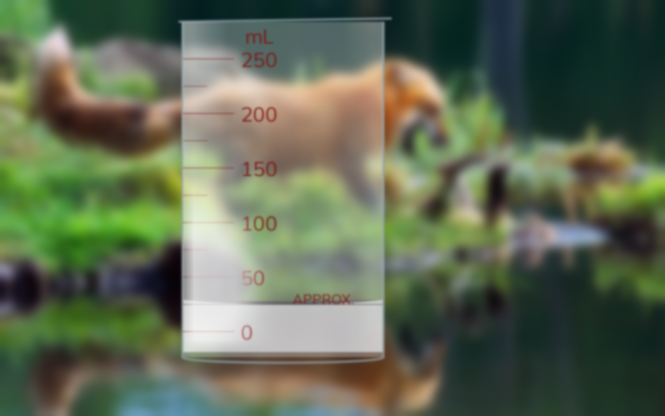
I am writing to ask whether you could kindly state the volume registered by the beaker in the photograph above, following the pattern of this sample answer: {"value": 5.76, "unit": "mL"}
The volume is {"value": 25, "unit": "mL"}
